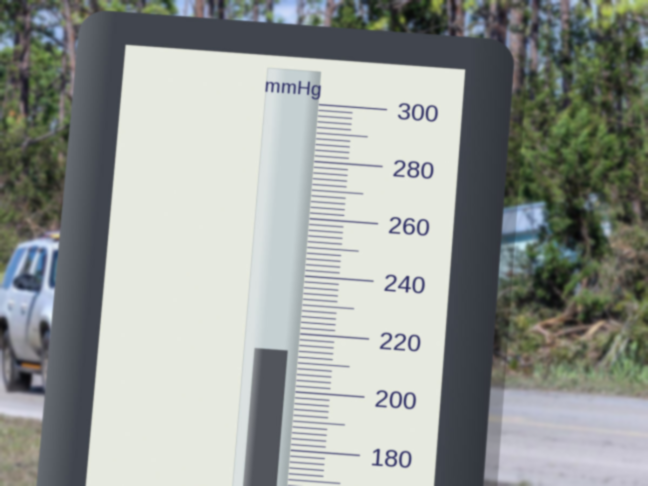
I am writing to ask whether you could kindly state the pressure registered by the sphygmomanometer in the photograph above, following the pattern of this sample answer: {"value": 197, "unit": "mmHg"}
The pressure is {"value": 214, "unit": "mmHg"}
